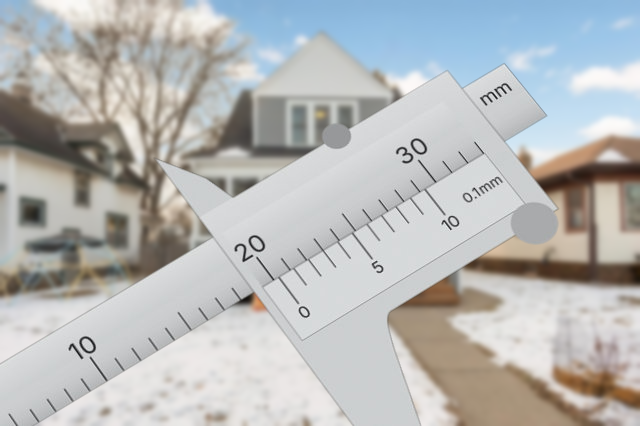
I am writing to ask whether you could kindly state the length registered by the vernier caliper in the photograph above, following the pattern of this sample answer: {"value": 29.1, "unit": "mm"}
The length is {"value": 20.3, "unit": "mm"}
